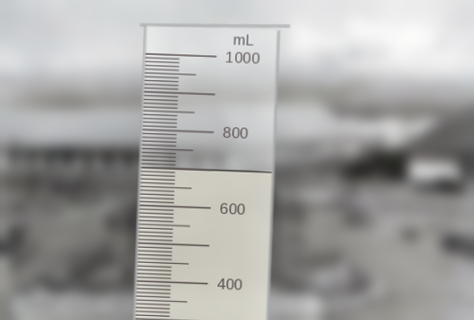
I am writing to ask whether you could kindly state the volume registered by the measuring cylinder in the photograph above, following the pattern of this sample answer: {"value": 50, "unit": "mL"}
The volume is {"value": 700, "unit": "mL"}
